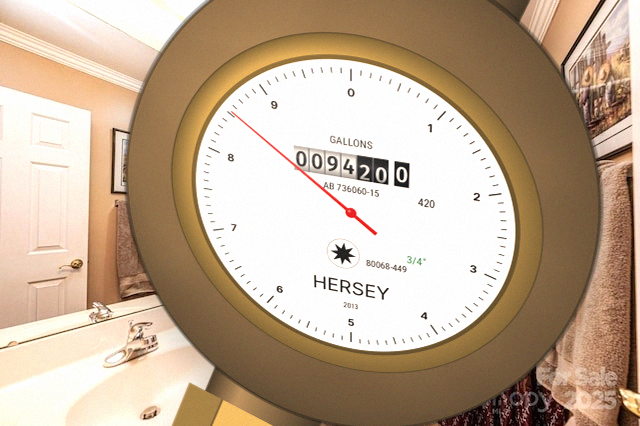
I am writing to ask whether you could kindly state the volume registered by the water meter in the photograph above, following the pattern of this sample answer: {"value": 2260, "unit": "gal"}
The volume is {"value": 94198.5, "unit": "gal"}
